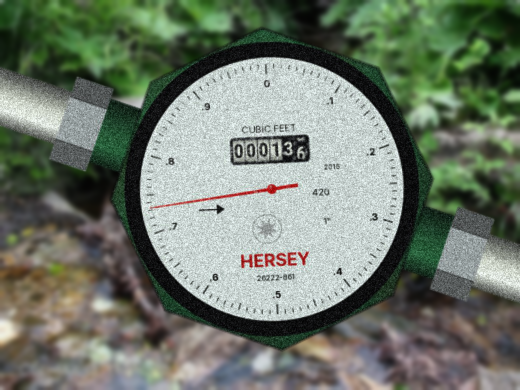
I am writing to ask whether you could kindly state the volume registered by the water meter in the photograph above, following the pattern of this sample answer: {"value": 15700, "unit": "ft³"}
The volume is {"value": 135.73, "unit": "ft³"}
